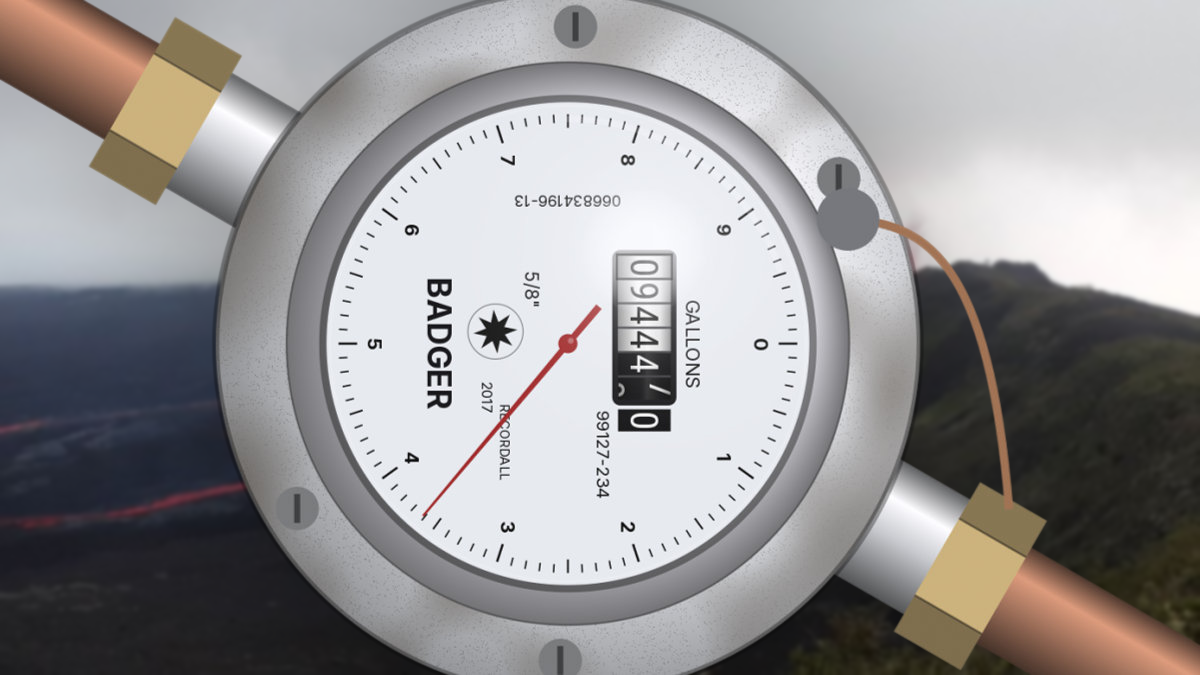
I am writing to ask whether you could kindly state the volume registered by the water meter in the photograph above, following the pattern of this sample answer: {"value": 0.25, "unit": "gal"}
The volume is {"value": 944473.6, "unit": "gal"}
